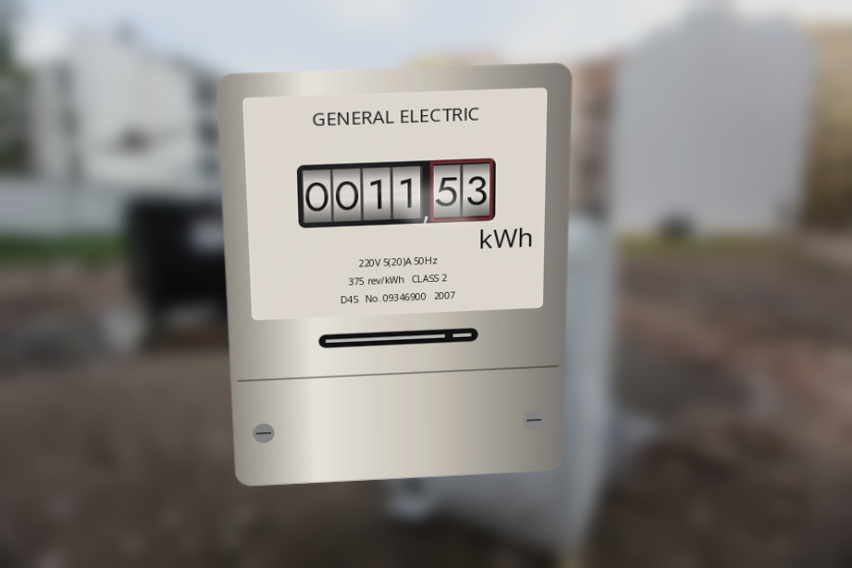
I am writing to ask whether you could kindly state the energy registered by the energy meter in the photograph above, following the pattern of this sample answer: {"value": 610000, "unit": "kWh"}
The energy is {"value": 11.53, "unit": "kWh"}
